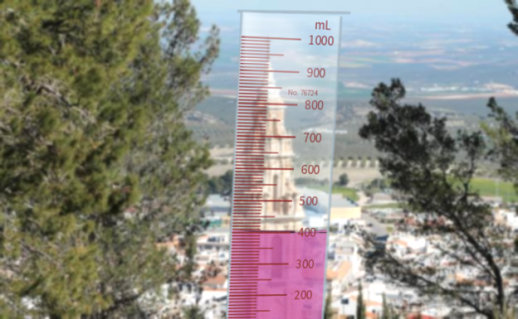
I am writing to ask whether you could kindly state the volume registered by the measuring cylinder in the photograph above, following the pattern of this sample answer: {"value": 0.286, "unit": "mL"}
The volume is {"value": 400, "unit": "mL"}
